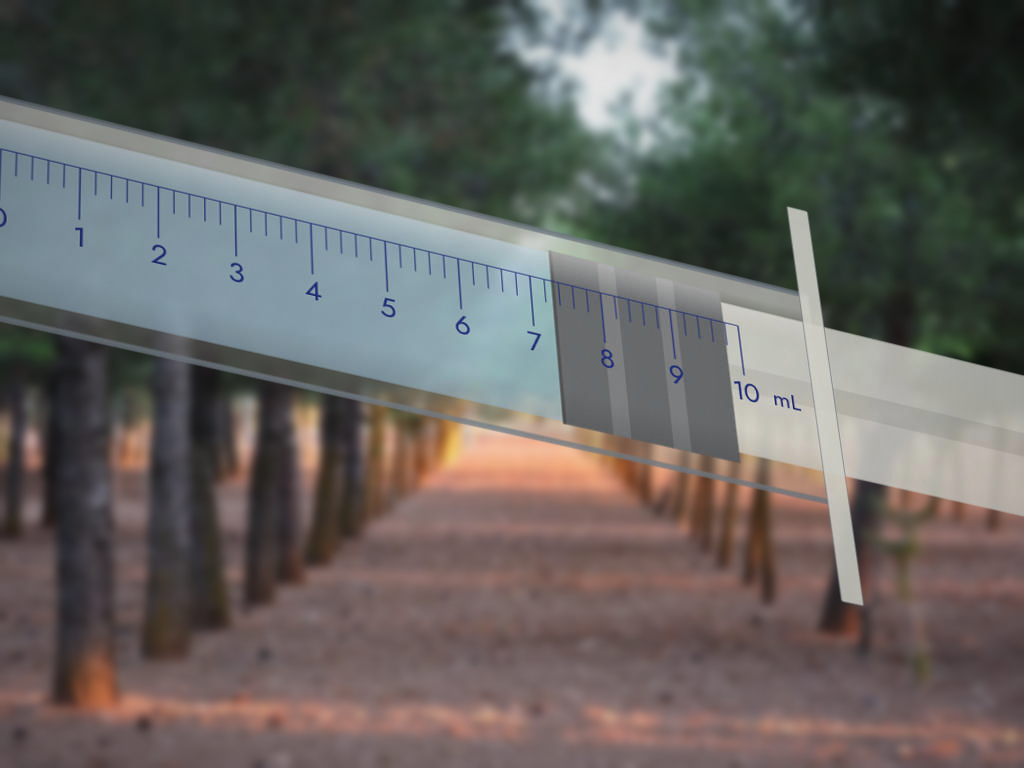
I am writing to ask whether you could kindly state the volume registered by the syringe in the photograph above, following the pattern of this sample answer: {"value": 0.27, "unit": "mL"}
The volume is {"value": 7.3, "unit": "mL"}
